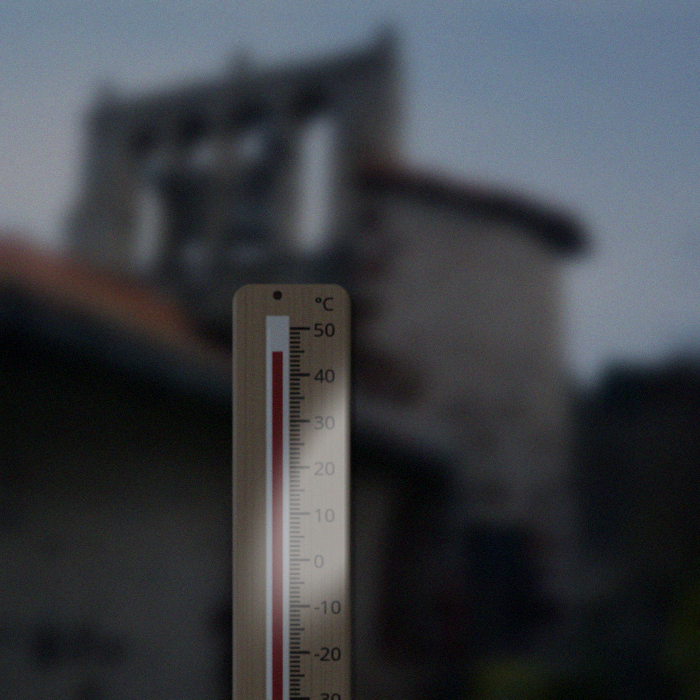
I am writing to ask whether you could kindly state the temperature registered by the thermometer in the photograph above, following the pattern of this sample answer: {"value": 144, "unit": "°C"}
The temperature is {"value": 45, "unit": "°C"}
